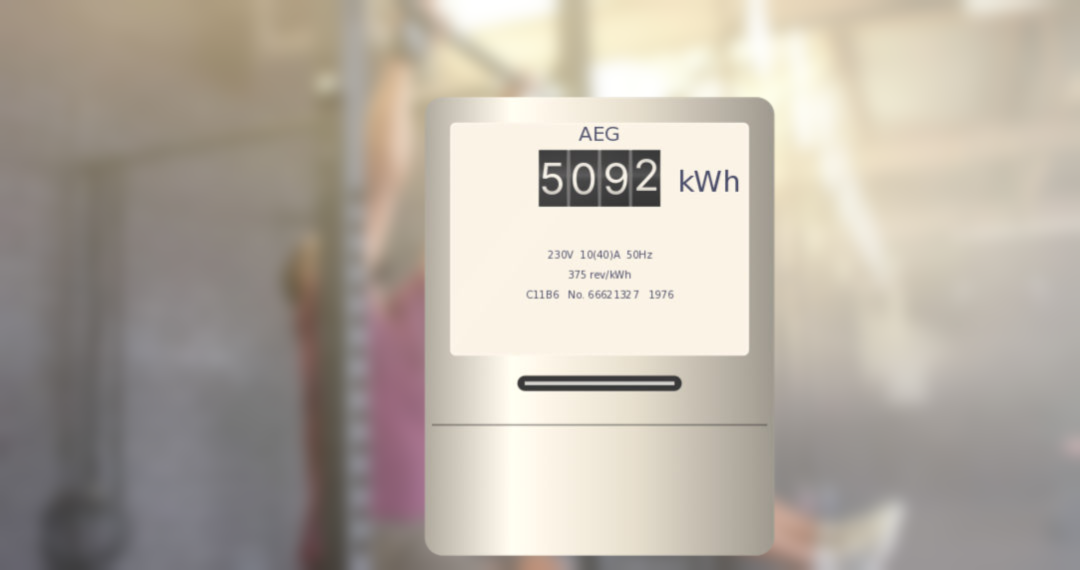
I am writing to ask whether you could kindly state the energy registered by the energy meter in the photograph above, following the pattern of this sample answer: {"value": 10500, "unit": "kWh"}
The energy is {"value": 5092, "unit": "kWh"}
